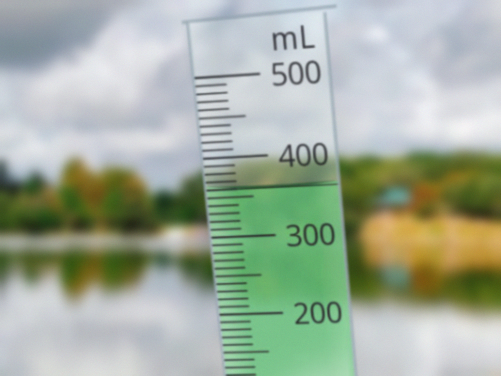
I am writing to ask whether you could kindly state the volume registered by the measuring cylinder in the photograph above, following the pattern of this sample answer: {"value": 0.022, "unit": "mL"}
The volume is {"value": 360, "unit": "mL"}
